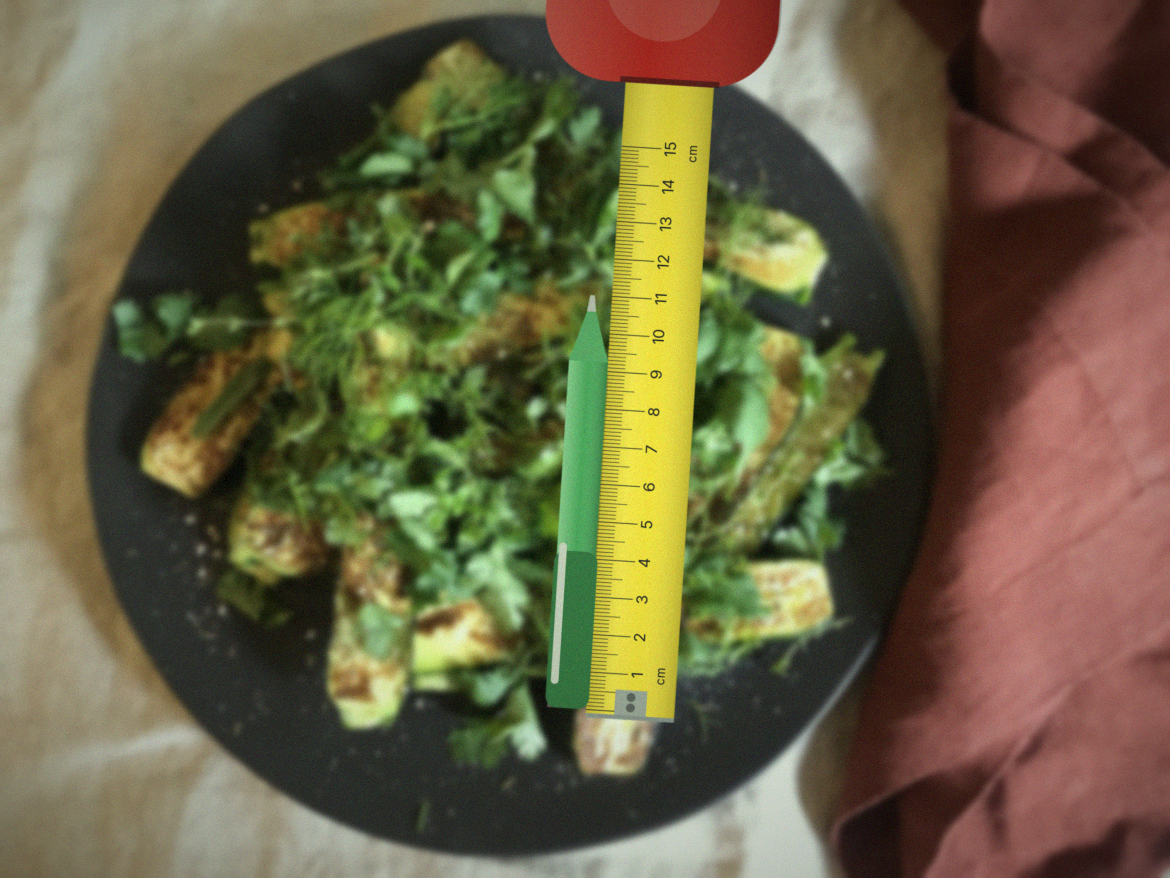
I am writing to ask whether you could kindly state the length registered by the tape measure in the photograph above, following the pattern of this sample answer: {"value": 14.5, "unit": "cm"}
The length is {"value": 11, "unit": "cm"}
